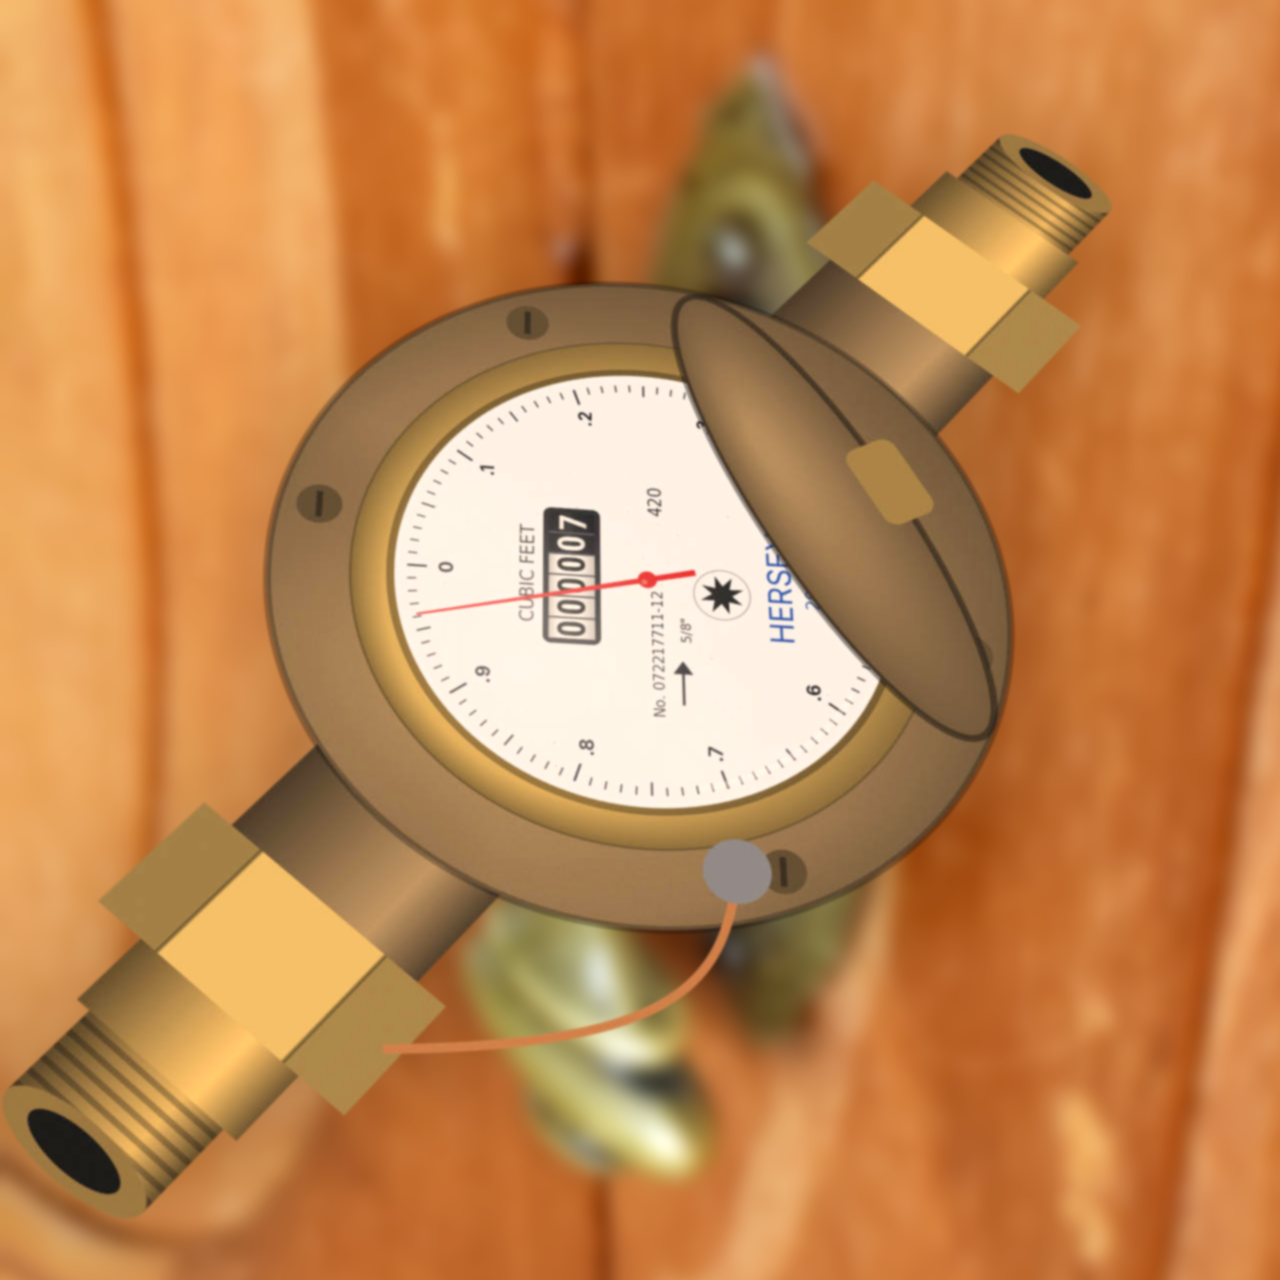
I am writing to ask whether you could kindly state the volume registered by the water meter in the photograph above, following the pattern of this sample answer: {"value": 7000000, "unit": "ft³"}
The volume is {"value": 6.96, "unit": "ft³"}
